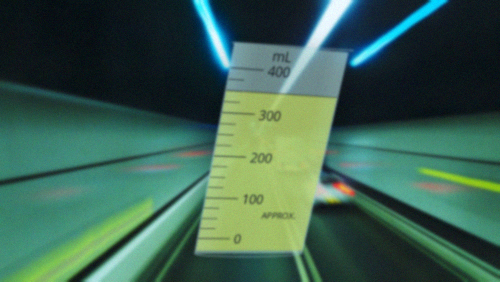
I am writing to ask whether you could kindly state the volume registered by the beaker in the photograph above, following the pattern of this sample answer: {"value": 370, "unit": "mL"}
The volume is {"value": 350, "unit": "mL"}
